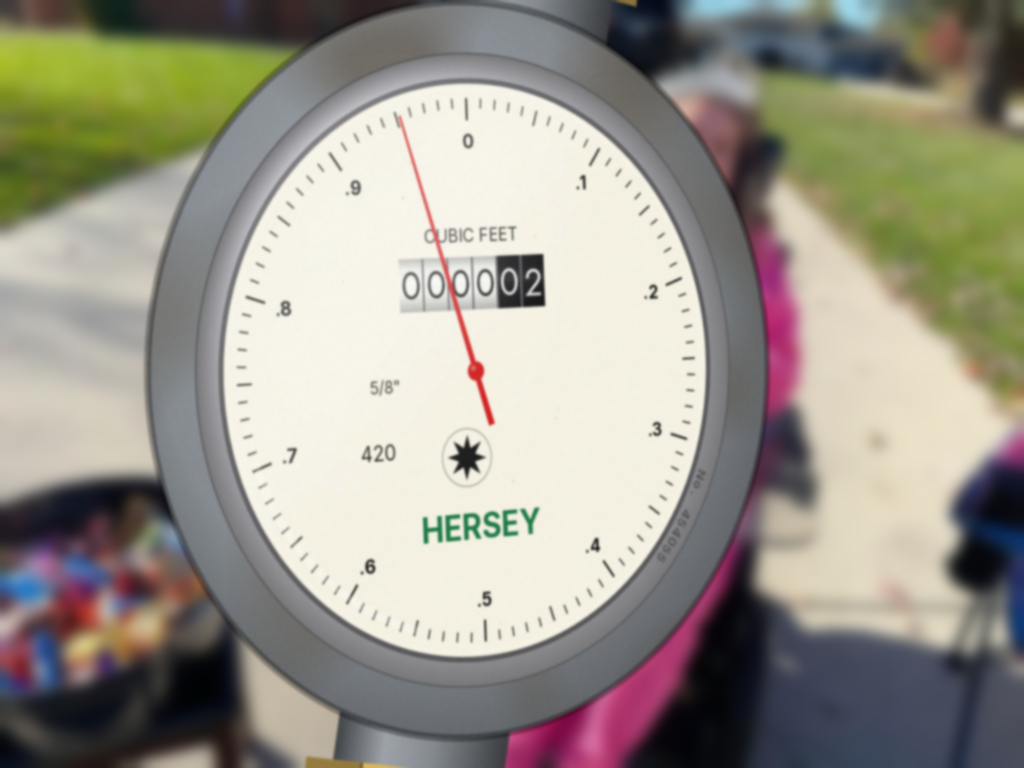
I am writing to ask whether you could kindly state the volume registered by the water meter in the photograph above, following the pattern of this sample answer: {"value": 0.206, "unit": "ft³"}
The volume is {"value": 1.95, "unit": "ft³"}
